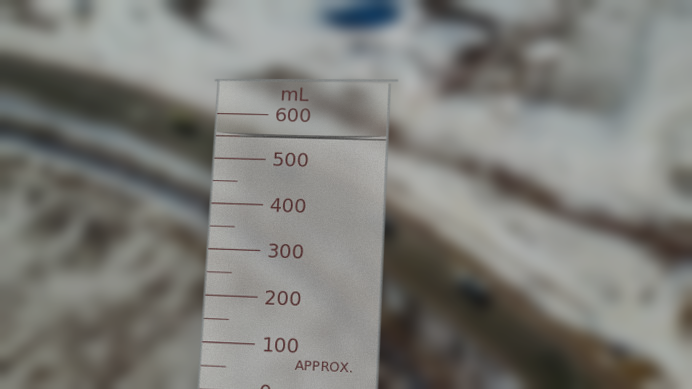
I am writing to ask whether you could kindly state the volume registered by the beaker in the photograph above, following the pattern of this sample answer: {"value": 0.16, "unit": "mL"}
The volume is {"value": 550, "unit": "mL"}
